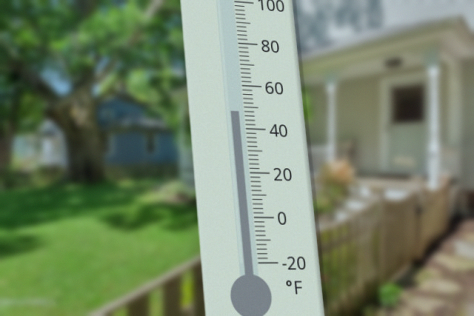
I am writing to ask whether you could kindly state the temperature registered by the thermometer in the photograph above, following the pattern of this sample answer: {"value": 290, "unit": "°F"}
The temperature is {"value": 48, "unit": "°F"}
